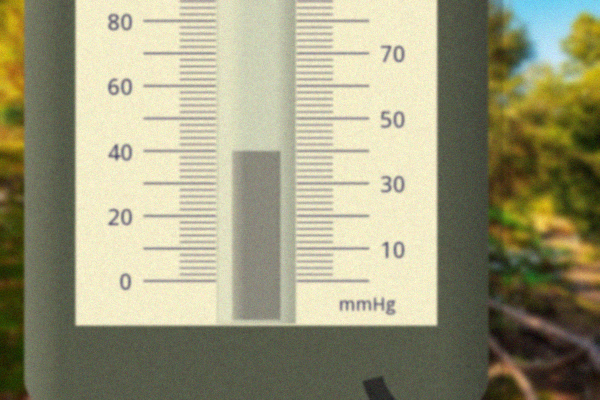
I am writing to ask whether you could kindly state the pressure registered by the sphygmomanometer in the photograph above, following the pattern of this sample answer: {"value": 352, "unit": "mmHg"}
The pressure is {"value": 40, "unit": "mmHg"}
